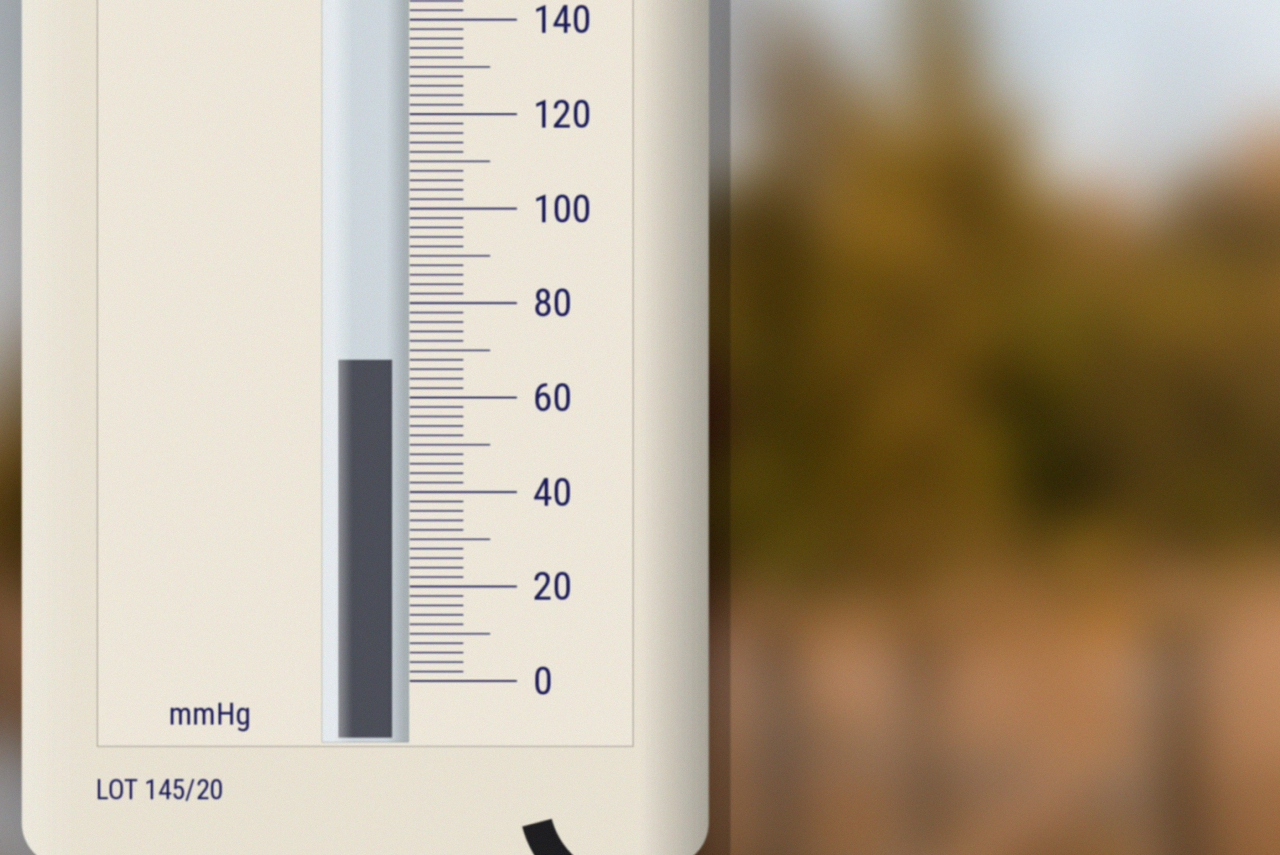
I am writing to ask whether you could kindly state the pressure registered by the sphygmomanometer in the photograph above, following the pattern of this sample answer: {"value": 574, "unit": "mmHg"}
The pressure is {"value": 68, "unit": "mmHg"}
